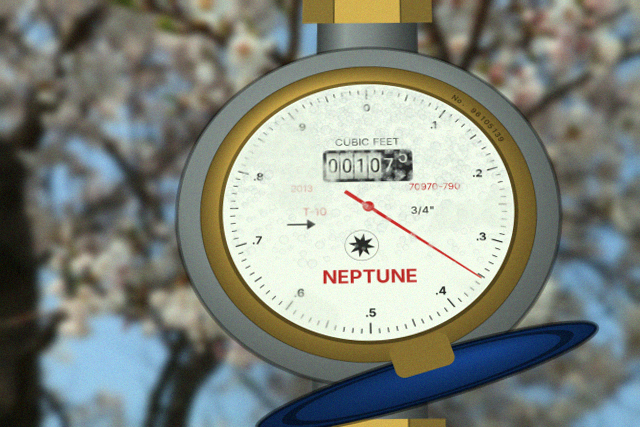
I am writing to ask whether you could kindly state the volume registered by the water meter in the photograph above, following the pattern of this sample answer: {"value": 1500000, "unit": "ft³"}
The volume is {"value": 1075.35, "unit": "ft³"}
